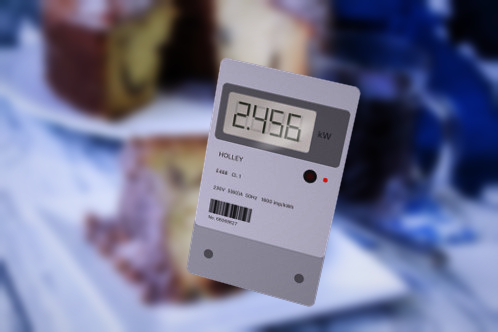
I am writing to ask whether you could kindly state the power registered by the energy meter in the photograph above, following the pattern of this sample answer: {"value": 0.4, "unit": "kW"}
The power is {"value": 2.456, "unit": "kW"}
